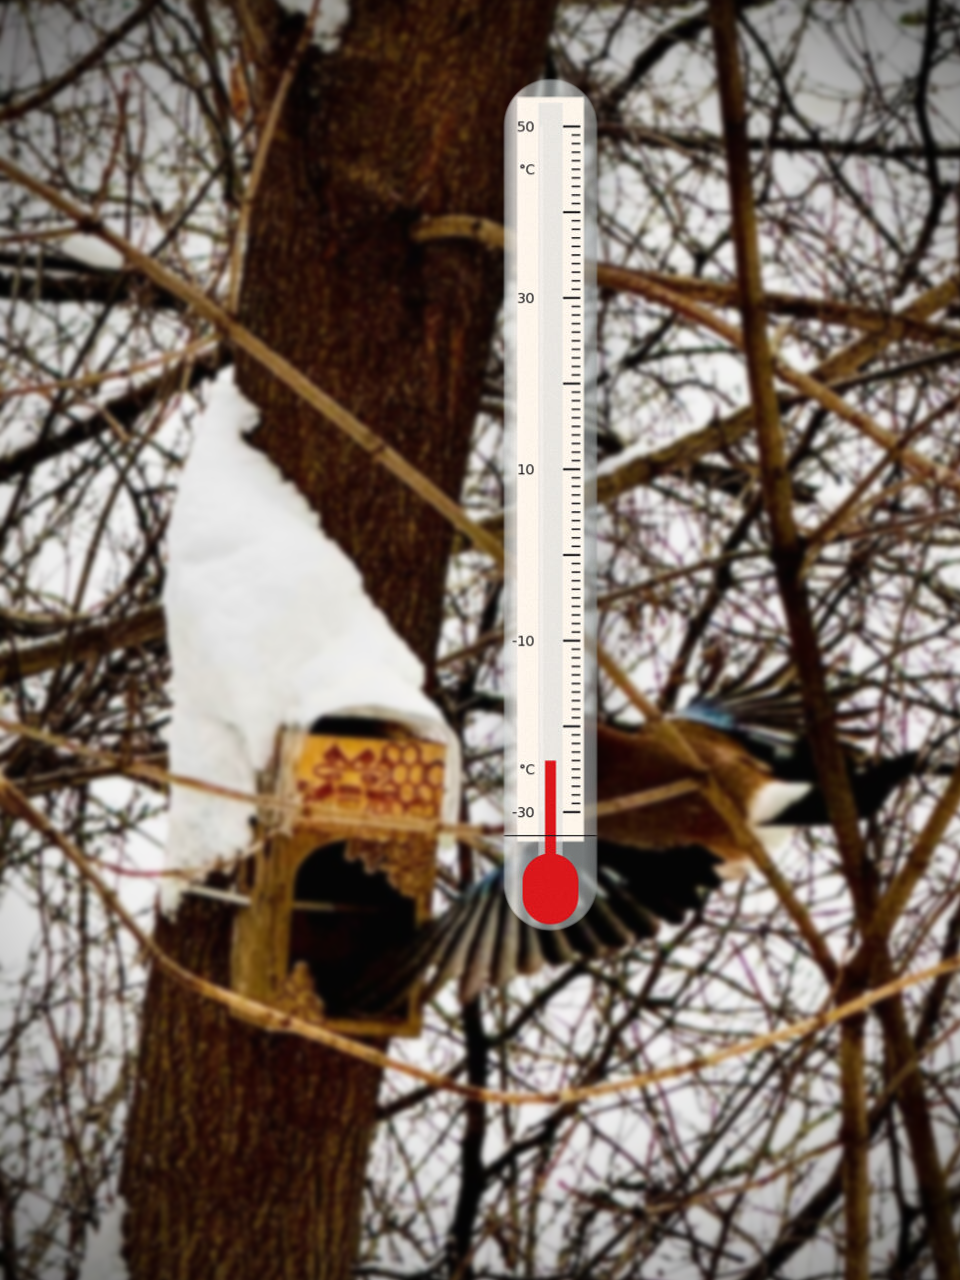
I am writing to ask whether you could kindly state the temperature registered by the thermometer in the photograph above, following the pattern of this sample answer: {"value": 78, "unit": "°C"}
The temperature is {"value": -24, "unit": "°C"}
